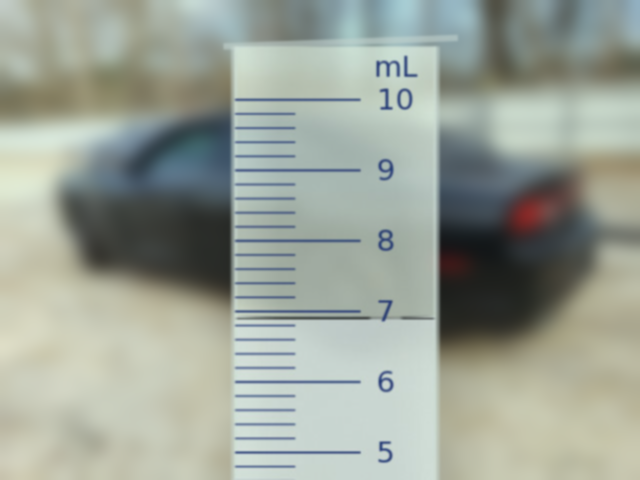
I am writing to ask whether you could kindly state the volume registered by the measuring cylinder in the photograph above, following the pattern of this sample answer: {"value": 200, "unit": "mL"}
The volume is {"value": 6.9, "unit": "mL"}
